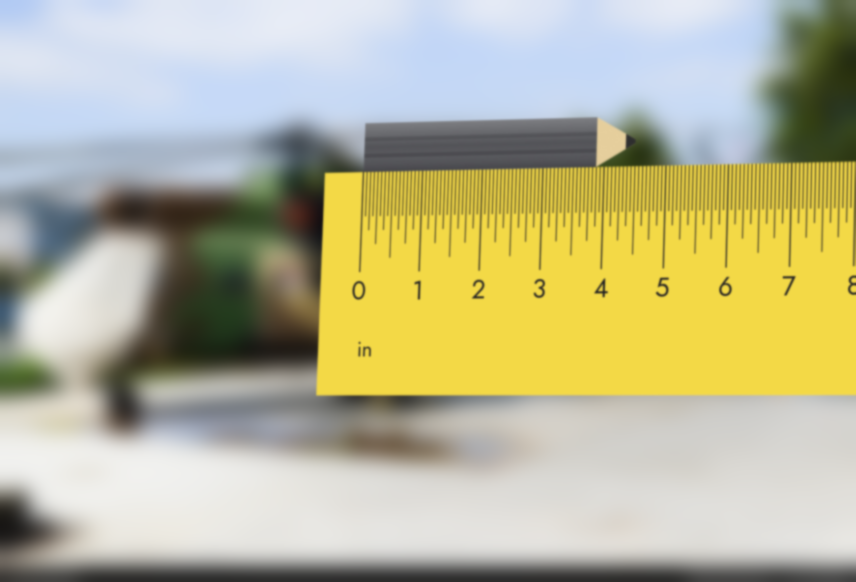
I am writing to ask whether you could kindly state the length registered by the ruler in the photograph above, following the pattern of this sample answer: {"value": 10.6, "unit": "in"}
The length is {"value": 4.5, "unit": "in"}
